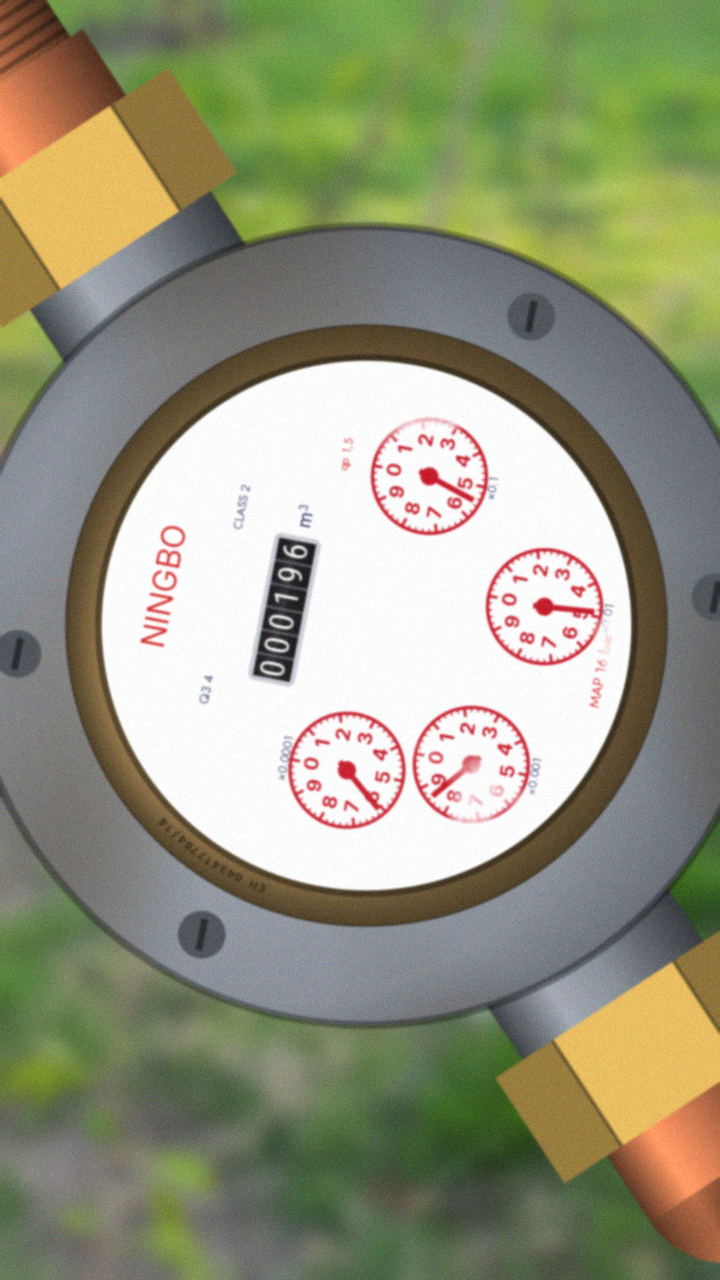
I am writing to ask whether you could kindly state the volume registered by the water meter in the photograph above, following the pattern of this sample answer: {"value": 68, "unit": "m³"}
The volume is {"value": 196.5486, "unit": "m³"}
